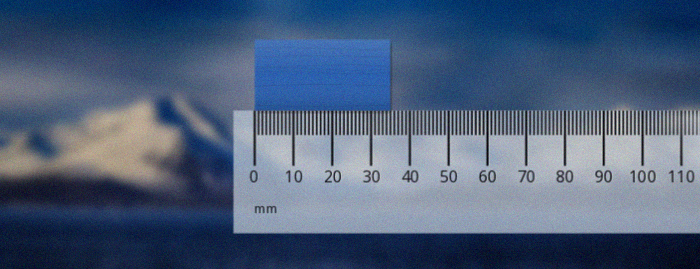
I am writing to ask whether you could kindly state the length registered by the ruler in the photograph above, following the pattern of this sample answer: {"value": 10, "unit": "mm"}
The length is {"value": 35, "unit": "mm"}
